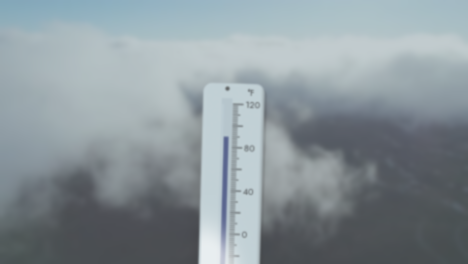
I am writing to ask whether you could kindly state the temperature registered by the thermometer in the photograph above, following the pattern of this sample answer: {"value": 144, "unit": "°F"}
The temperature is {"value": 90, "unit": "°F"}
